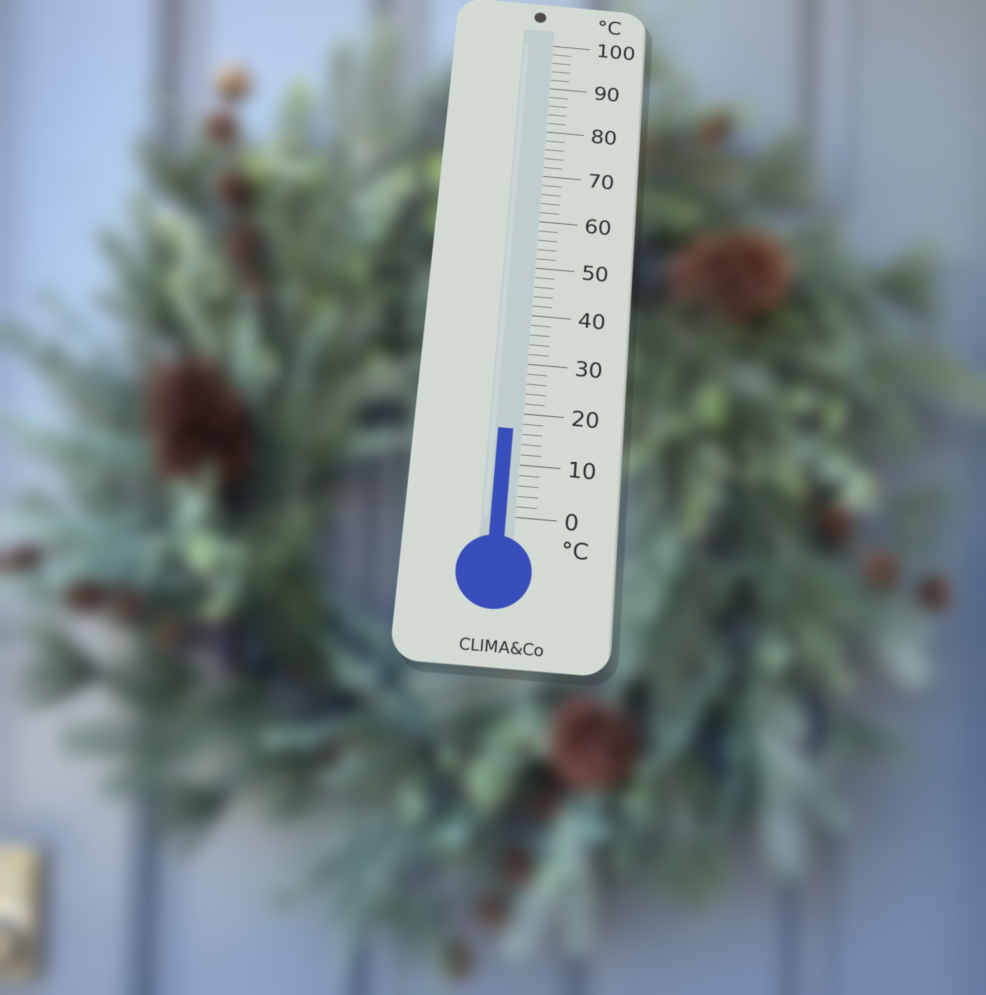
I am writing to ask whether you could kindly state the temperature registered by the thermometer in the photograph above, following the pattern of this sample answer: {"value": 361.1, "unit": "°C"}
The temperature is {"value": 17, "unit": "°C"}
